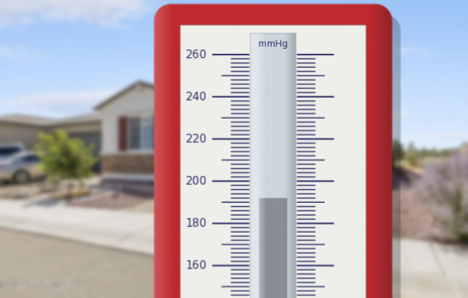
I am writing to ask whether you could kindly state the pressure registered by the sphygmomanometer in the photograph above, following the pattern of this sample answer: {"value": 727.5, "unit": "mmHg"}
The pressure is {"value": 192, "unit": "mmHg"}
